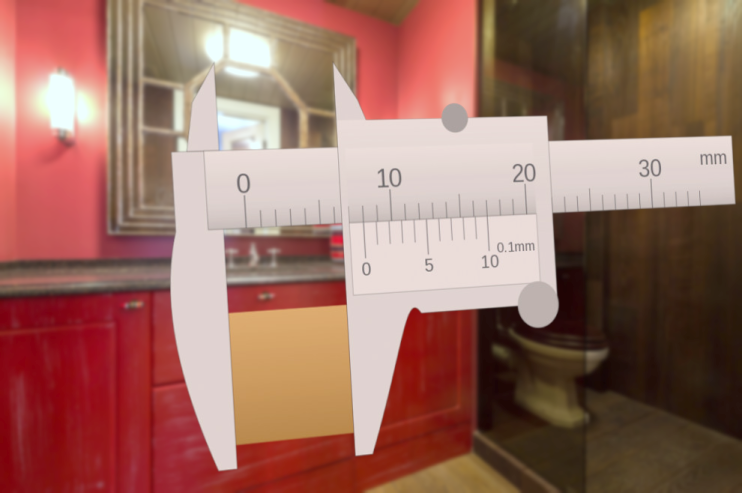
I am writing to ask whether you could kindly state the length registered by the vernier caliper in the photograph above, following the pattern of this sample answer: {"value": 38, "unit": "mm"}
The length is {"value": 8.0, "unit": "mm"}
